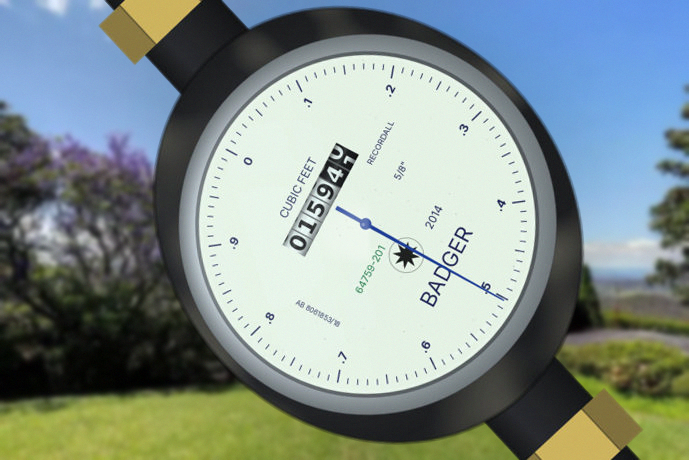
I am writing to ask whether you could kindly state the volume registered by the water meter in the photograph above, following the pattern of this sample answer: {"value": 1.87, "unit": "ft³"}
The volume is {"value": 15940.50, "unit": "ft³"}
